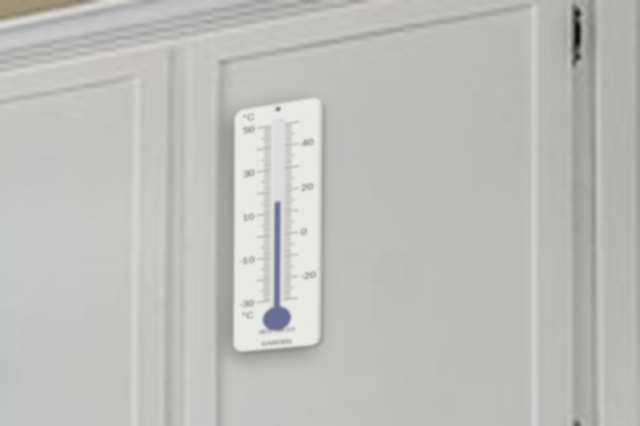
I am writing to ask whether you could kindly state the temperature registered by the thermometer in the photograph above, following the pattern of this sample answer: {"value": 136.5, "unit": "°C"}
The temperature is {"value": 15, "unit": "°C"}
